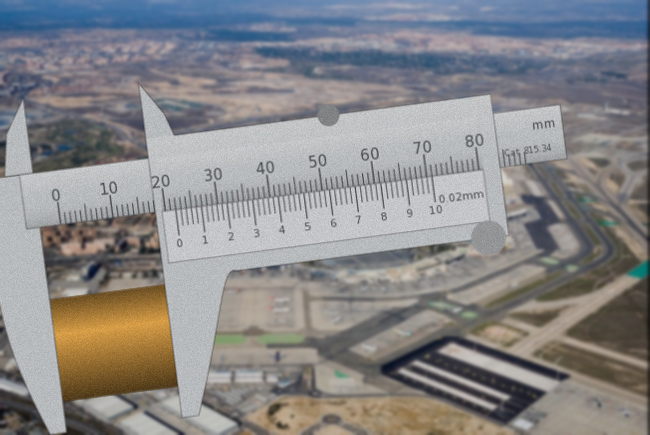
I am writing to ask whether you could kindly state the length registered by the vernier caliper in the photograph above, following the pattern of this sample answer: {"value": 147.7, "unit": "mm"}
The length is {"value": 22.0, "unit": "mm"}
